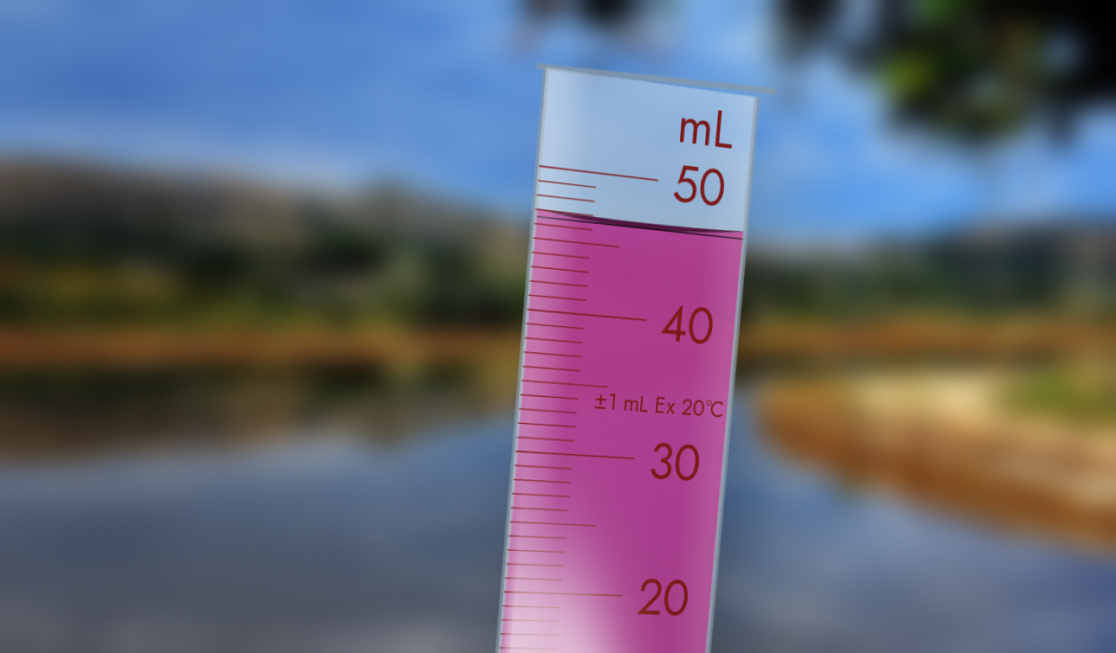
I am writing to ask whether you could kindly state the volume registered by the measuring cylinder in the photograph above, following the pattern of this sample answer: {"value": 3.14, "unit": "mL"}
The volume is {"value": 46.5, "unit": "mL"}
